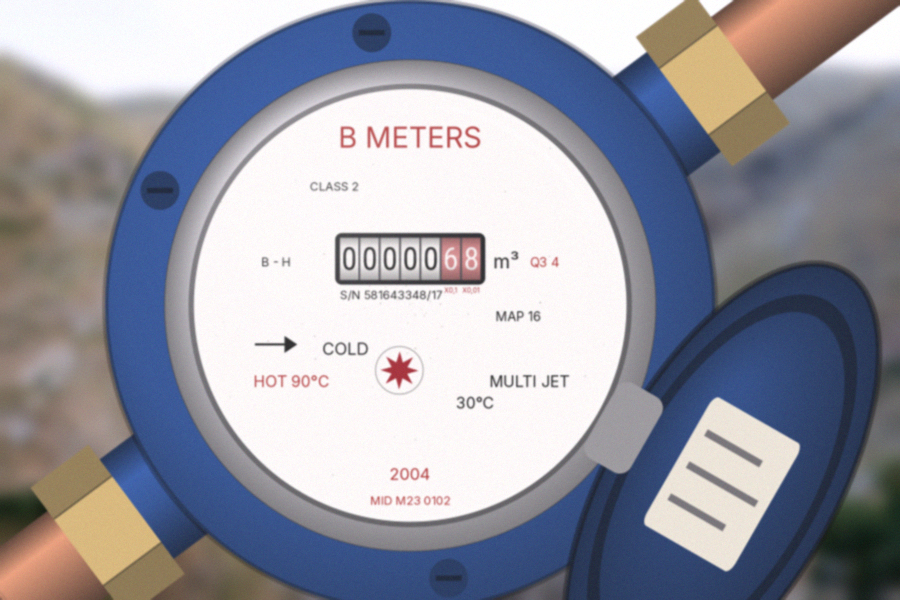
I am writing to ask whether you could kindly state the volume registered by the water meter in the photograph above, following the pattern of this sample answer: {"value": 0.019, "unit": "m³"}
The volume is {"value": 0.68, "unit": "m³"}
